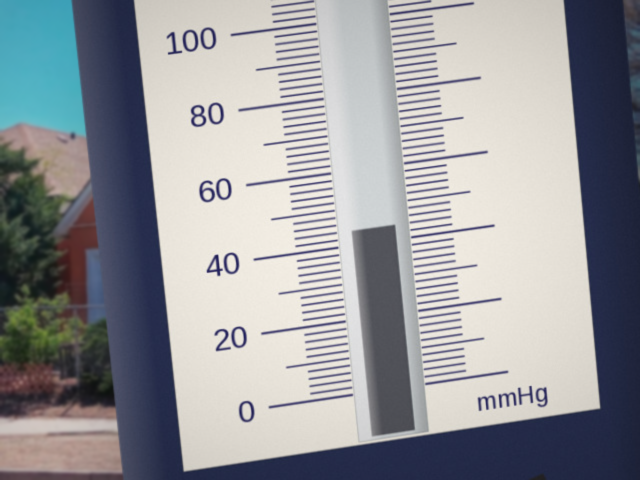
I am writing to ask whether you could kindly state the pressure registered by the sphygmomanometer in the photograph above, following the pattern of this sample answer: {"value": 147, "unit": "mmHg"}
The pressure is {"value": 44, "unit": "mmHg"}
